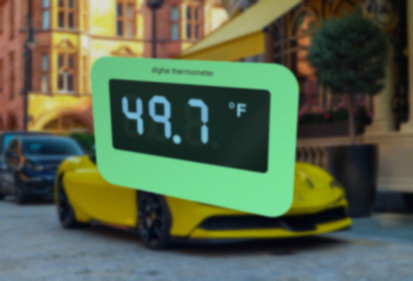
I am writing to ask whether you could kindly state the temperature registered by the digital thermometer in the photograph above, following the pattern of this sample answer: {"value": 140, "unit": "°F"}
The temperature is {"value": 49.7, "unit": "°F"}
